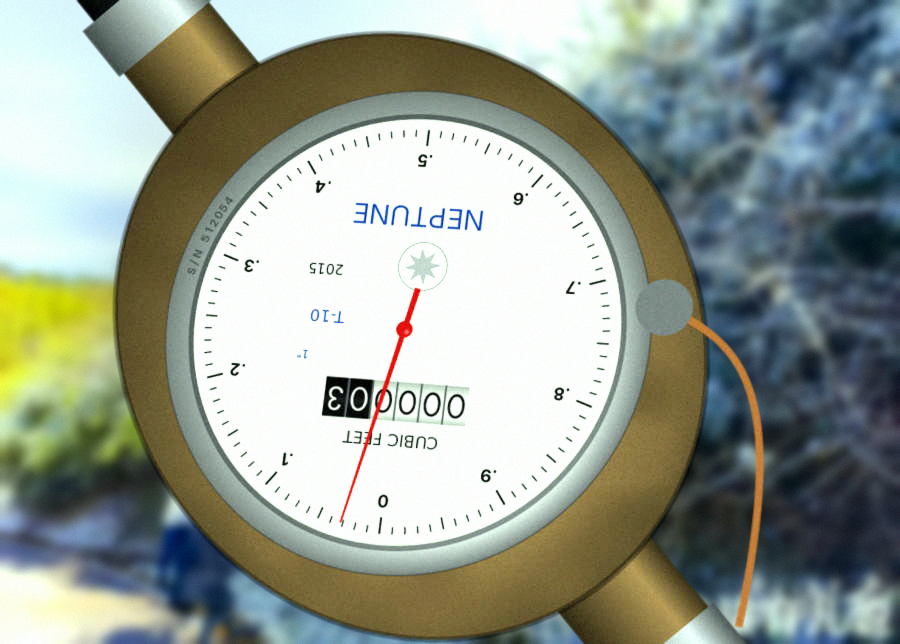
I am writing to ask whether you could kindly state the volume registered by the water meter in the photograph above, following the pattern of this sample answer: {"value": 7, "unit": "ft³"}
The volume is {"value": 3.03, "unit": "ft³"}
